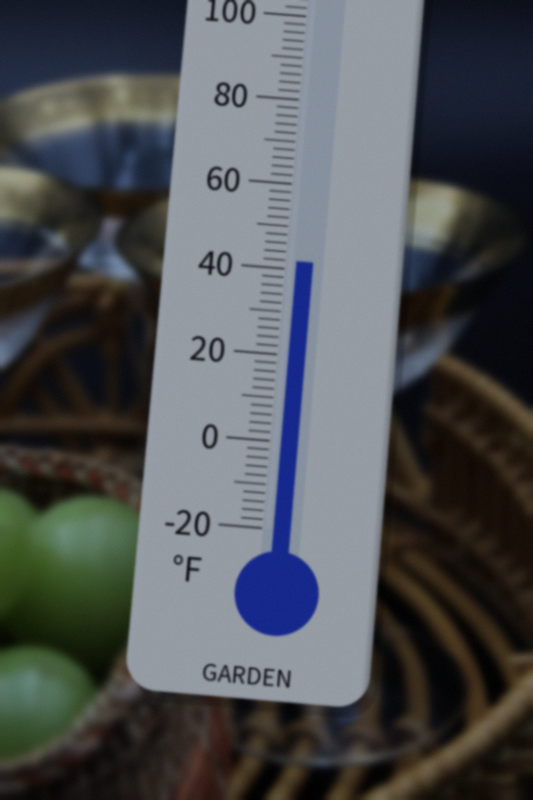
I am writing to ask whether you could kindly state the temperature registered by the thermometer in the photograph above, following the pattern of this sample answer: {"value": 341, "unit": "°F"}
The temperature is {"value": 42, "unit": "°F"}
